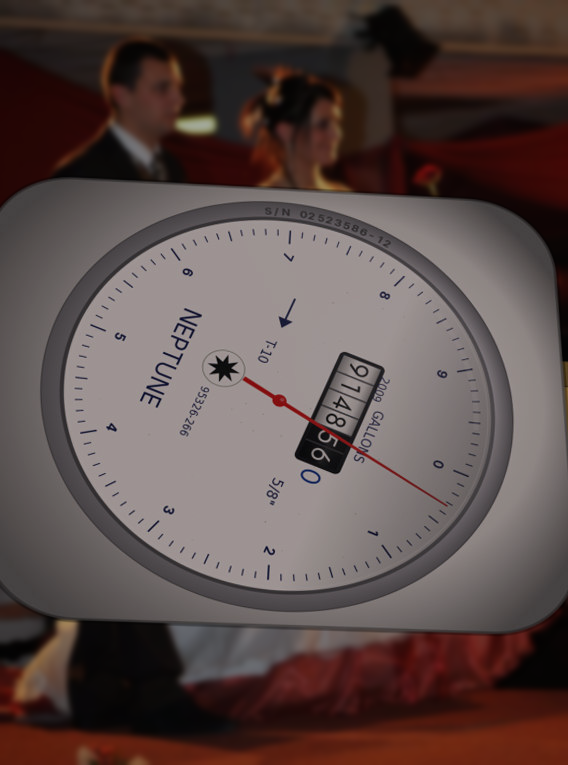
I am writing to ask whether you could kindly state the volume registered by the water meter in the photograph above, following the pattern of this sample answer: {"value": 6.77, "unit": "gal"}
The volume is {"value": 9148560.3, "unit": "gal"}
